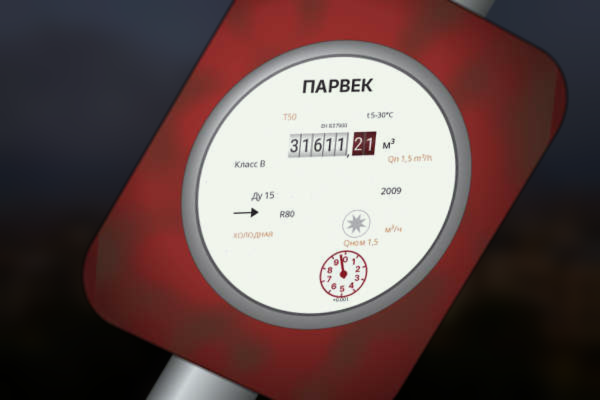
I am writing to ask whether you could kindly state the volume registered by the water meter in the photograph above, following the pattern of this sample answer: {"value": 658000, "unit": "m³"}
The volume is {"value": 31611.209, "unit": "m³"}
